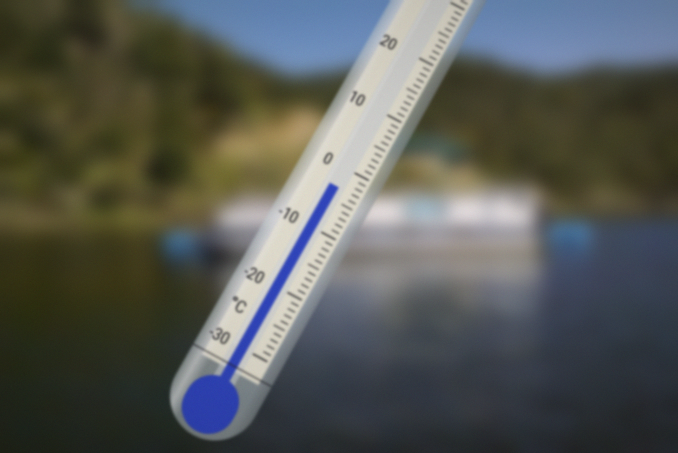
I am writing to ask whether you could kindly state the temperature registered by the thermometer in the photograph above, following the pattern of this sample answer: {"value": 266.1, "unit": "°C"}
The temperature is {"value": -3, "unit": "°C"}
